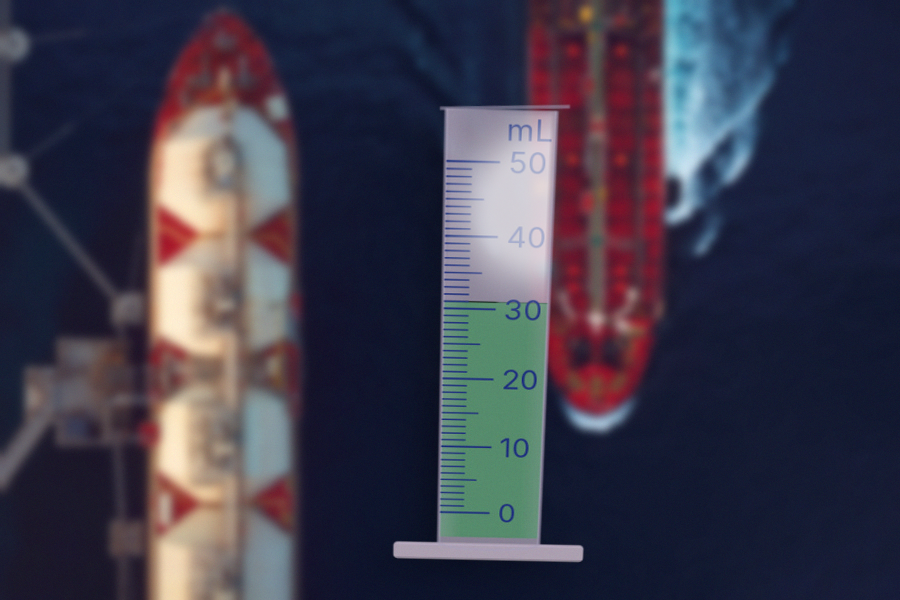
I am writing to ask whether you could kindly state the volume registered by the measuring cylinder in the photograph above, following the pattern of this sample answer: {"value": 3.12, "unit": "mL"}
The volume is {"value": 31, "unit": "mL"}
